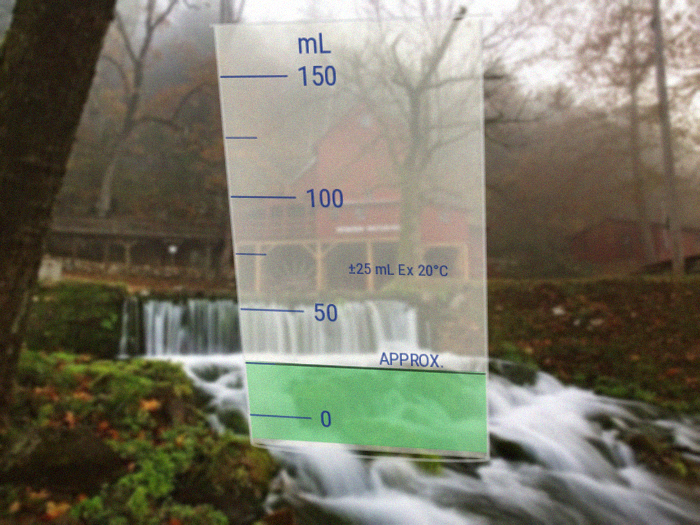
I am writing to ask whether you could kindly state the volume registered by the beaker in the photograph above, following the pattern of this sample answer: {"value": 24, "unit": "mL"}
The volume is {"value": 25, "unit": "mL"}
